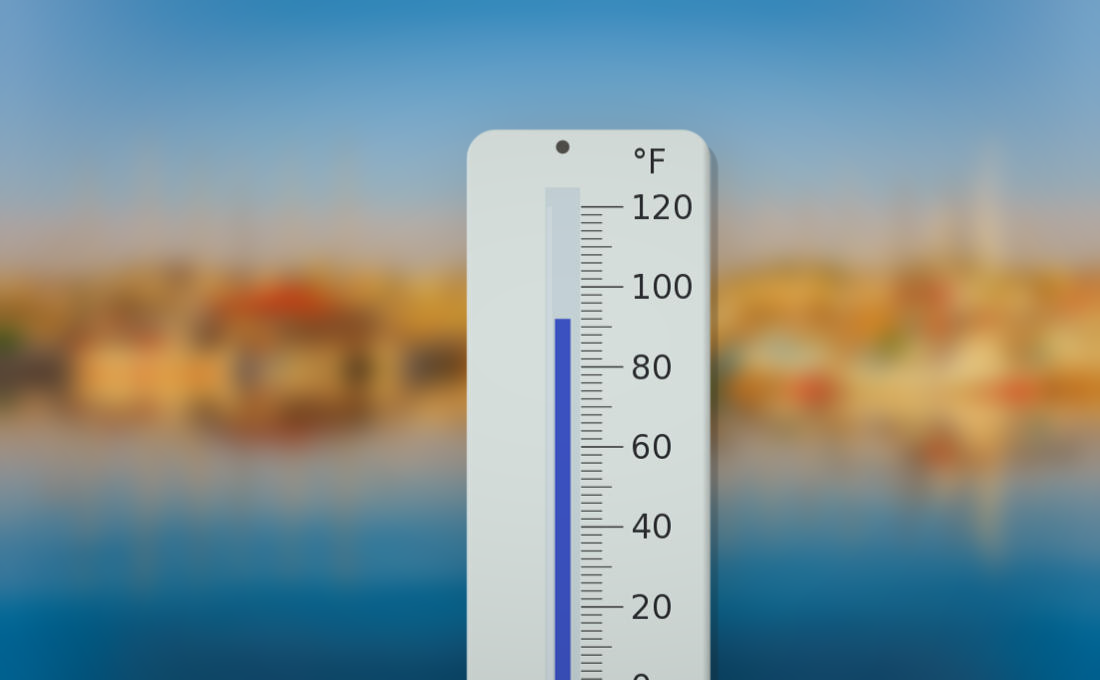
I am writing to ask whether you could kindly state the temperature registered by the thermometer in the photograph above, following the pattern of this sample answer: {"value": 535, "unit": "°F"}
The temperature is {"value": 92, "unit": "°F"}
